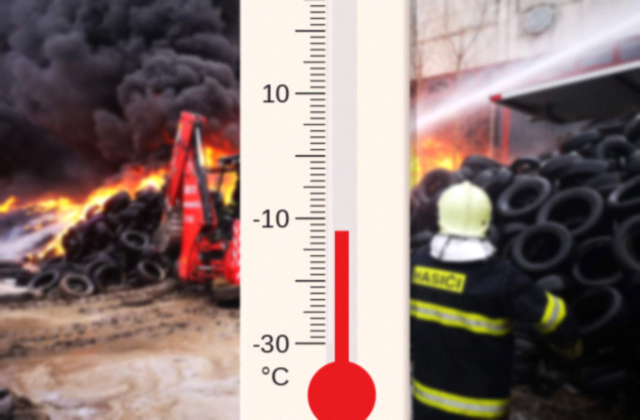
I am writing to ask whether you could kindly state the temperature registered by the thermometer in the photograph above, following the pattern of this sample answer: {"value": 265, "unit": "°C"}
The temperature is {"value": -12, "unit": "°C"}
